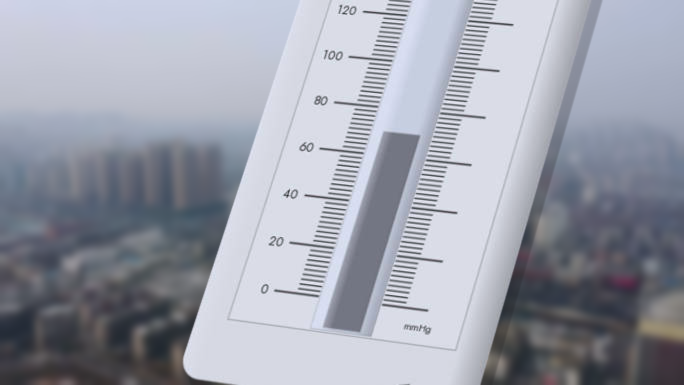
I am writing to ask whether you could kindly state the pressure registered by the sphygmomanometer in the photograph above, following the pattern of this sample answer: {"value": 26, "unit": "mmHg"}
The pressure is {"value": 70, "unit": "mmHg"}
